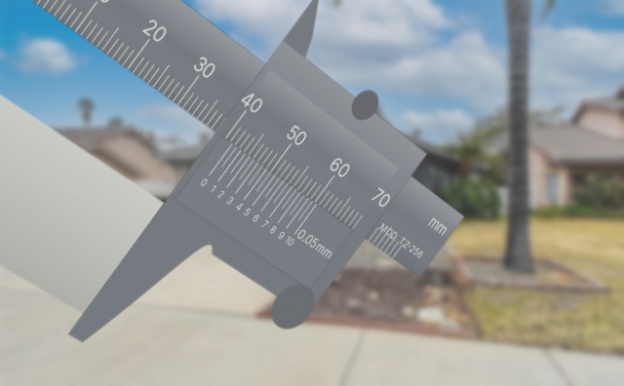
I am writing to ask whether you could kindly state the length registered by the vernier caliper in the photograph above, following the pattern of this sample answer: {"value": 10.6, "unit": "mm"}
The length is {"value": 41.5, "unit": "mm"}
